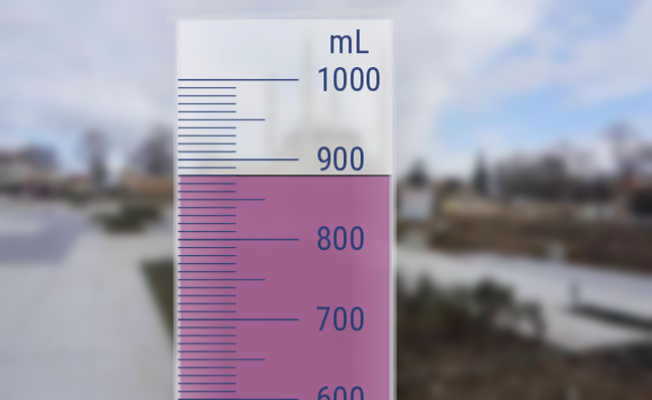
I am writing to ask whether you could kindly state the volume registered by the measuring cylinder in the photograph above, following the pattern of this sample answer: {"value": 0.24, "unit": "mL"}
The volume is {"value": 880, "unit": "mL"}
